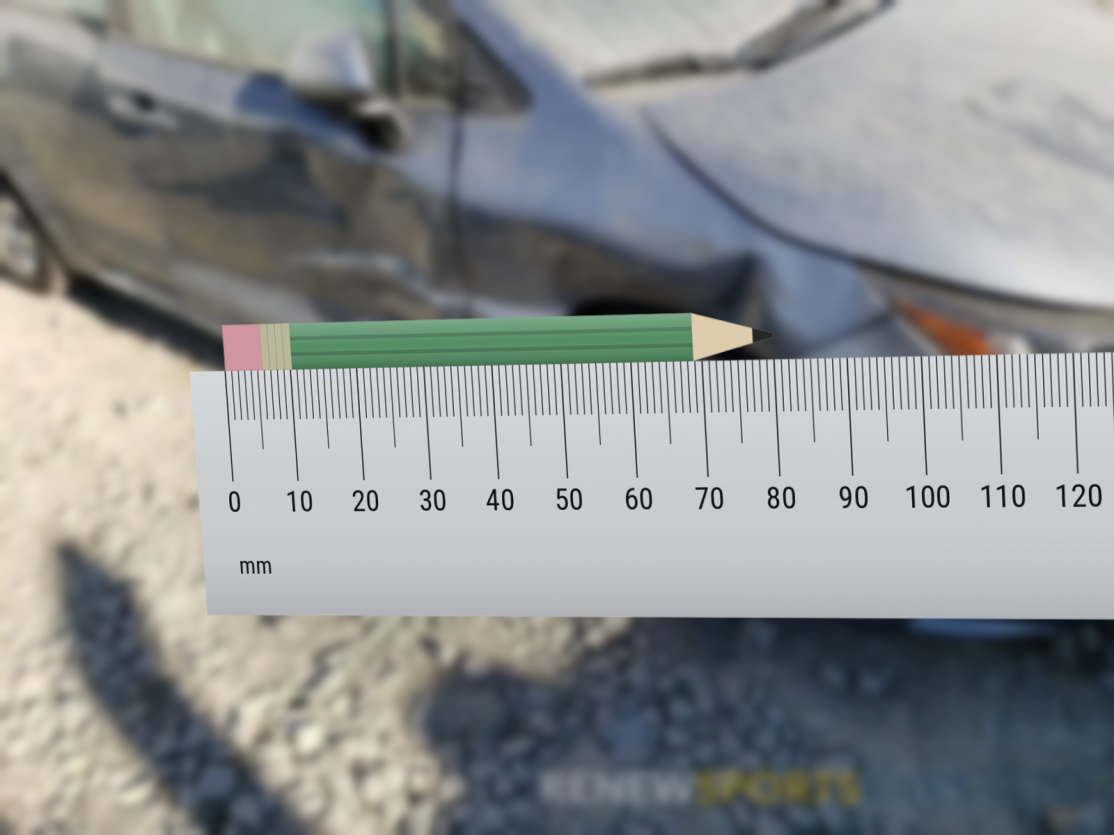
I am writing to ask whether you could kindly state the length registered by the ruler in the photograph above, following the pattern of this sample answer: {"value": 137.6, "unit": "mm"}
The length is {"value": 80, "unit": "mm"}
